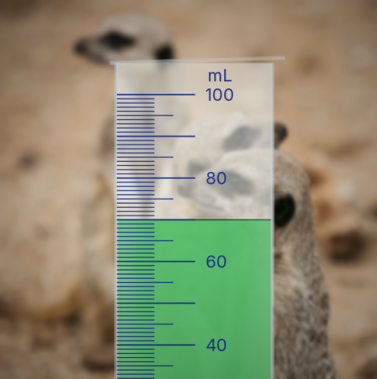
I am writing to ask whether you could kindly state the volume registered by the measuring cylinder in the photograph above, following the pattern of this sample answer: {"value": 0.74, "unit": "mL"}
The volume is {"value": 70, "unit": "mL"}
